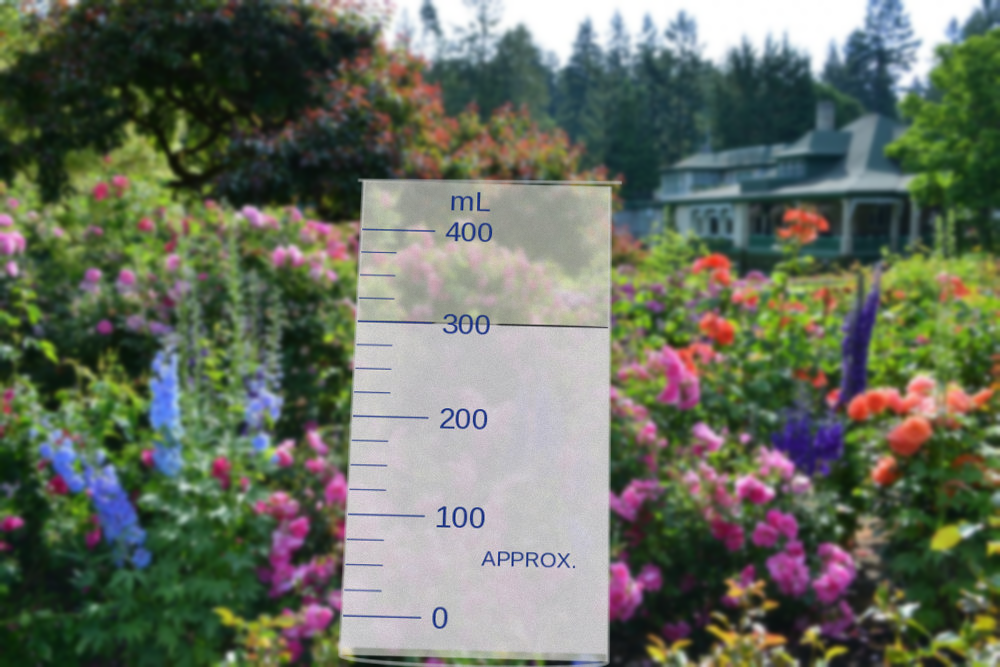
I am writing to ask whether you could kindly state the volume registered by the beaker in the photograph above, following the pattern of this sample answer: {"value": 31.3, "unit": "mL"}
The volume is {"value": 300, "unit": "mL"}
